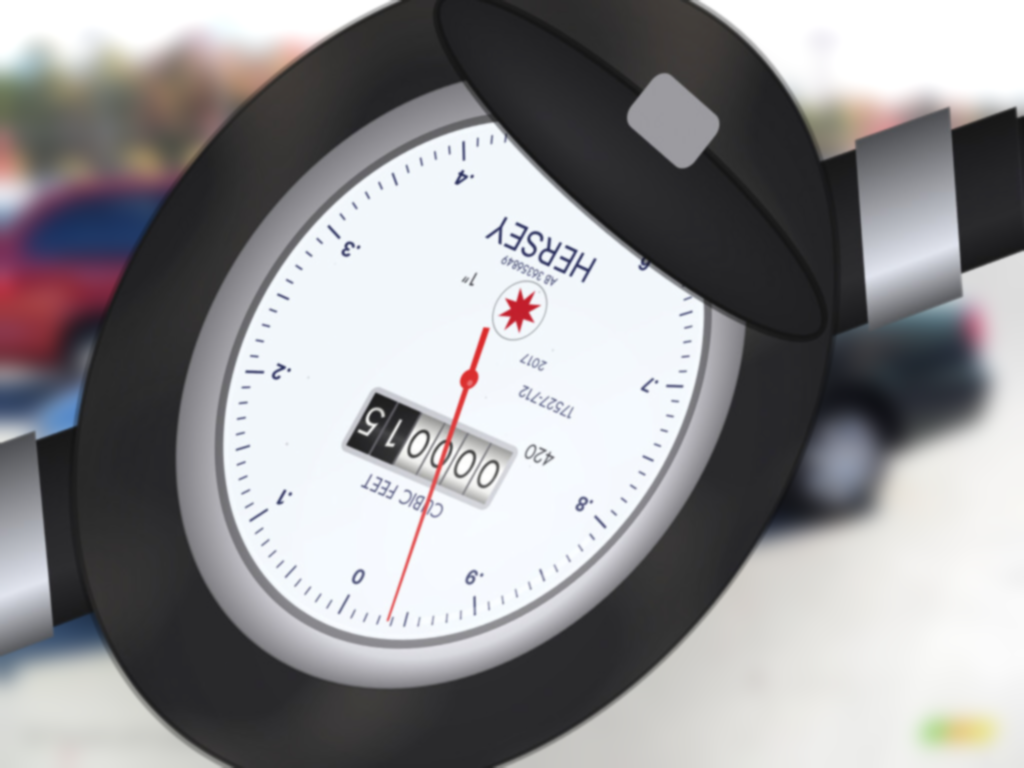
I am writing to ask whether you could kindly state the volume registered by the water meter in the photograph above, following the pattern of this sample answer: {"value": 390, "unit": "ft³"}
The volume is {"value": 14.96, "unit": "ft³"}
